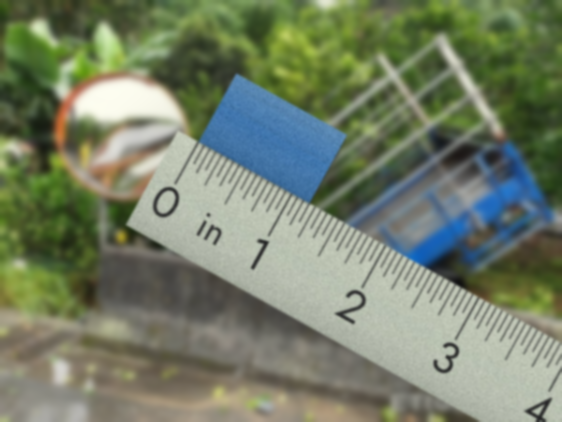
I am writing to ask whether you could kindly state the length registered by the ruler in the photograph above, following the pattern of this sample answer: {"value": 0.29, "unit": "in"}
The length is {"value": 1.1875, "unit": "in"}
